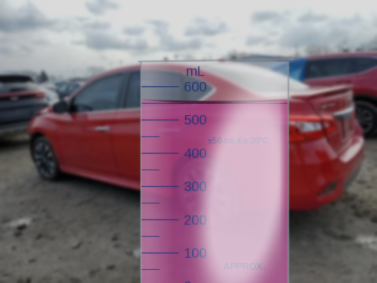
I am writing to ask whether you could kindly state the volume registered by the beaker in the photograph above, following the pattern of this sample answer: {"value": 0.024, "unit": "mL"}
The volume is {"value": 550, "unit": "mL"}
